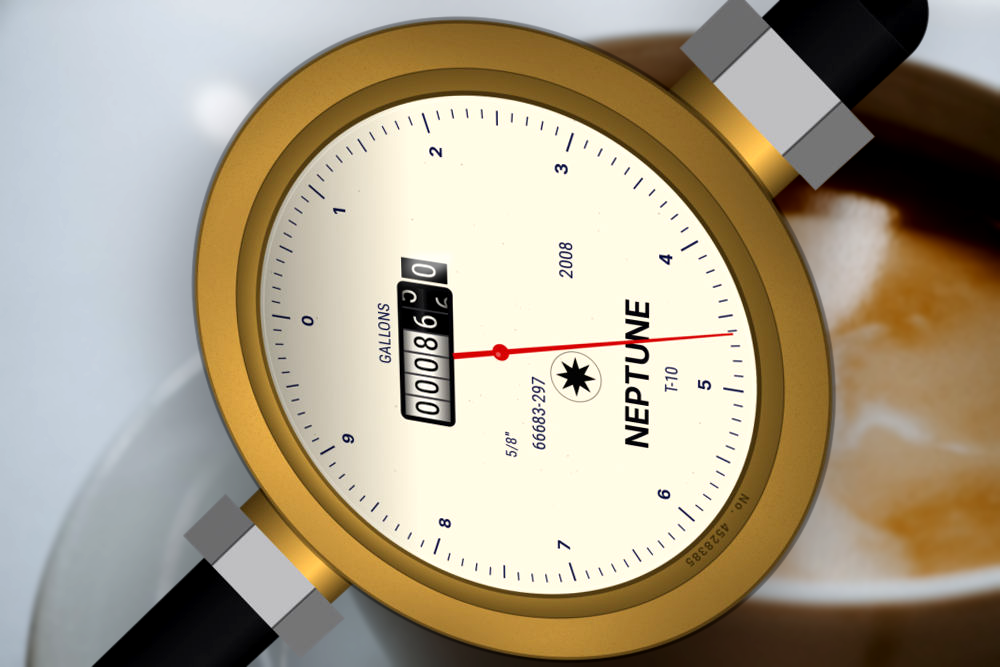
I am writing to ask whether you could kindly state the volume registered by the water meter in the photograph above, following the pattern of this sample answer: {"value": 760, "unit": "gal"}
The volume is {"value": 8654.6, "unit": "gal"}
